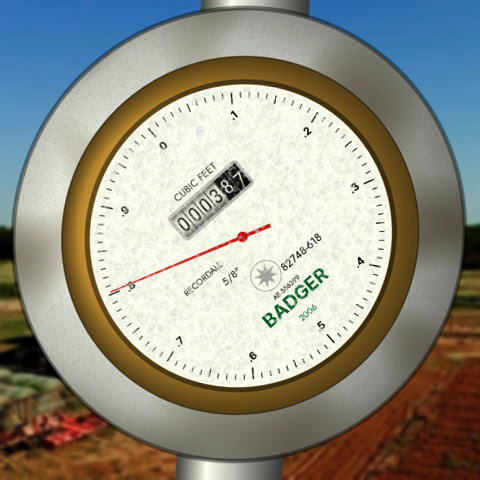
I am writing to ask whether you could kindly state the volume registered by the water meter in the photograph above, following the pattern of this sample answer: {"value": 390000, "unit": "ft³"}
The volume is {"value": 386.80, "unit": "ft³"}
